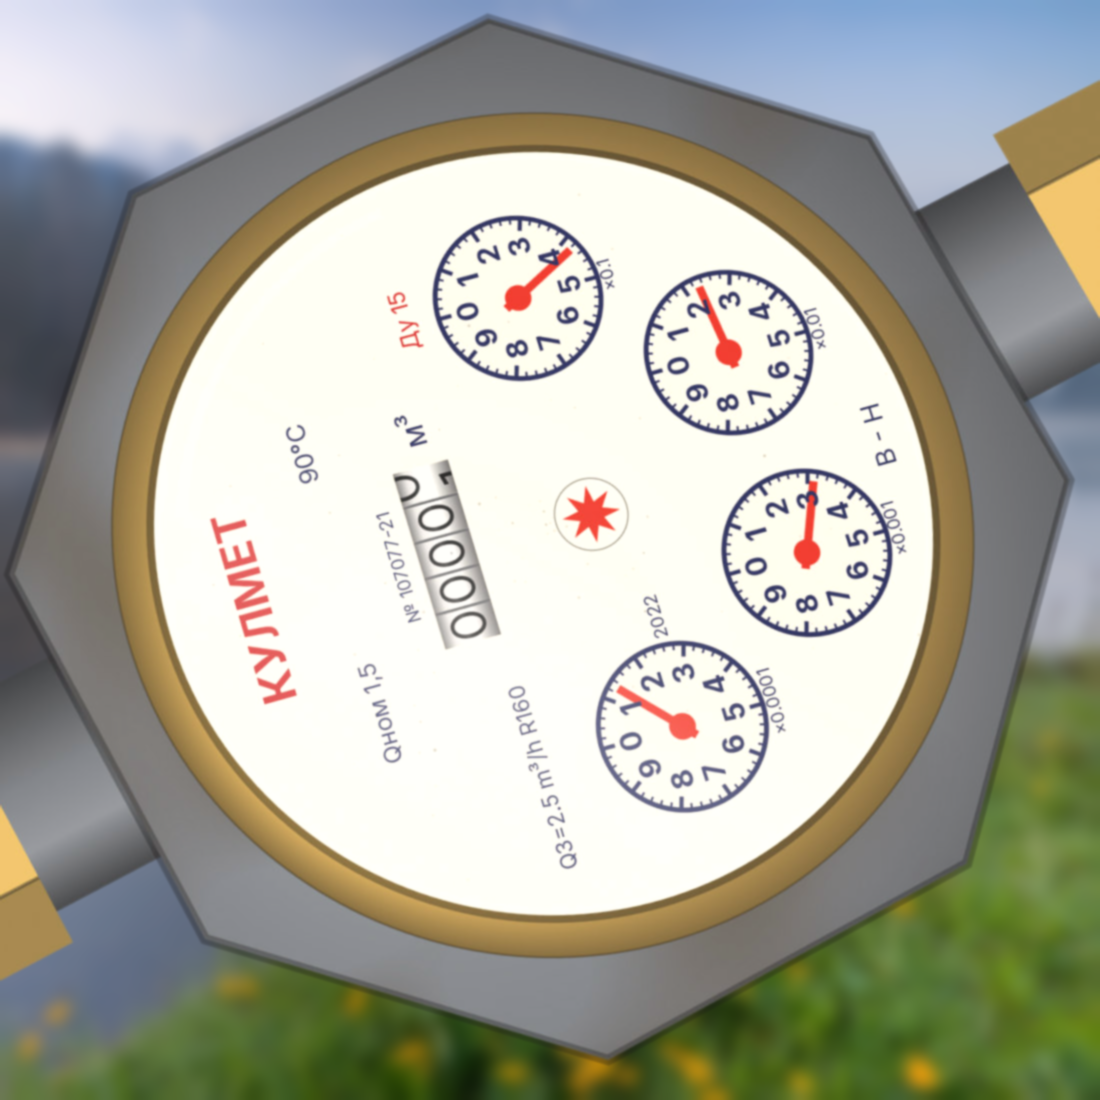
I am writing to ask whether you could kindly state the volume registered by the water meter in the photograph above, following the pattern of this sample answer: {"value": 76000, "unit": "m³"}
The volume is {"value": 0.4231, "unit": "m³"}
